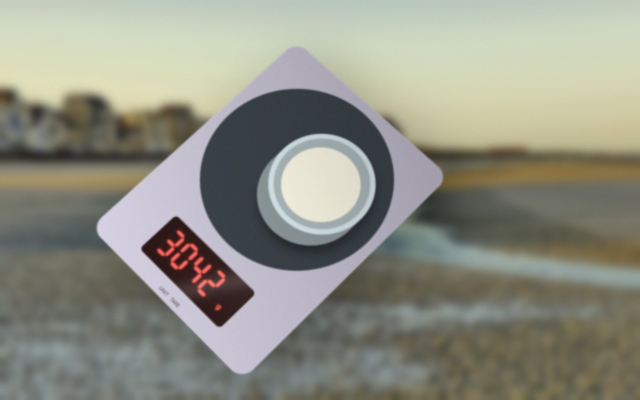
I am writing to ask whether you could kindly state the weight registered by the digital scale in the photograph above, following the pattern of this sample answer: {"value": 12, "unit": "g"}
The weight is {"value": 3042, "unit": "g"}
